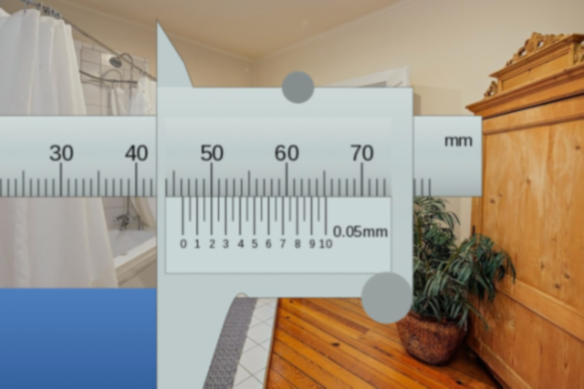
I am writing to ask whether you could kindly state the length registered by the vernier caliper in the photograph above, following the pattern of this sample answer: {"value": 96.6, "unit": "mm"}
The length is {"value": 46.2, "unit": "mm"}
